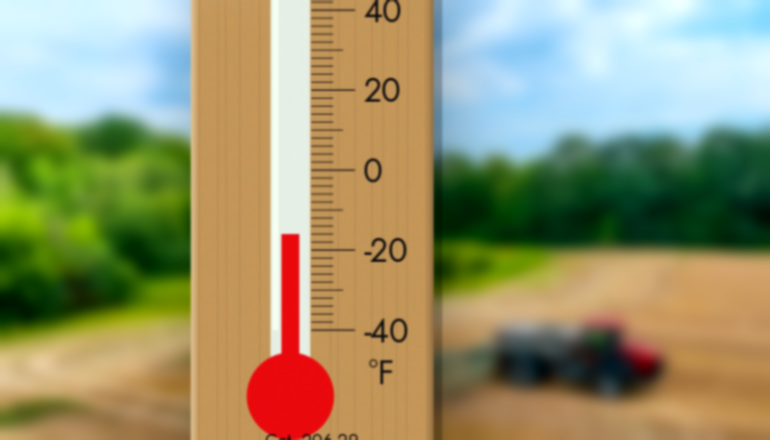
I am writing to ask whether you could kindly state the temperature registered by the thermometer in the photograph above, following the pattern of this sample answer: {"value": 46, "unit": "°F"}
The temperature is {"value": -16, "unit": "°F"}
